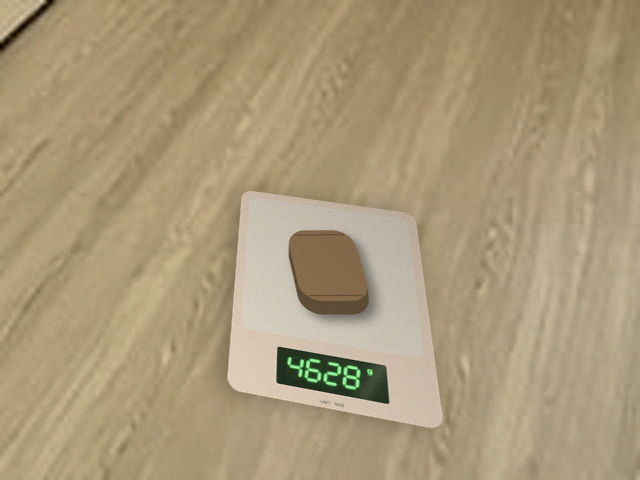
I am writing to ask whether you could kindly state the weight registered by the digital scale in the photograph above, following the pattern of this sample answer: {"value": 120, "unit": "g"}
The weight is {"value": 4628, "unit": "g"}
